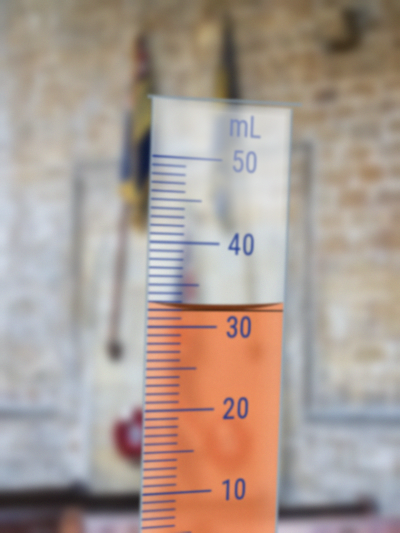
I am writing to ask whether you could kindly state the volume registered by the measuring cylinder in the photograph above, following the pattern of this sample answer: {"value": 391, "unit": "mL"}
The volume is {"value": 32, "unit": "mL"}
